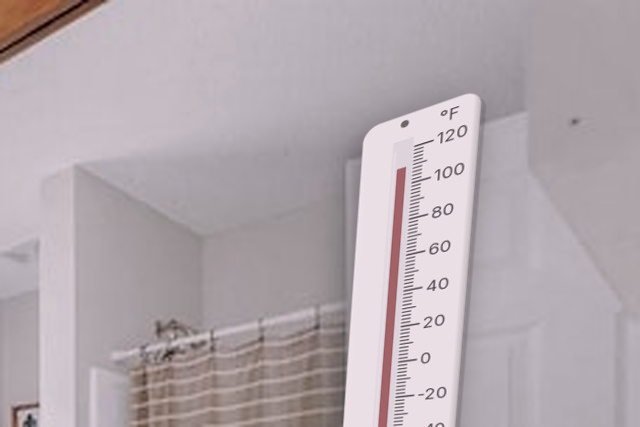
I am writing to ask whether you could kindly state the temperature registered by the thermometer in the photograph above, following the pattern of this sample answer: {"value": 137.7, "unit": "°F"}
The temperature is {"value": 110, "unit": "°F"}
